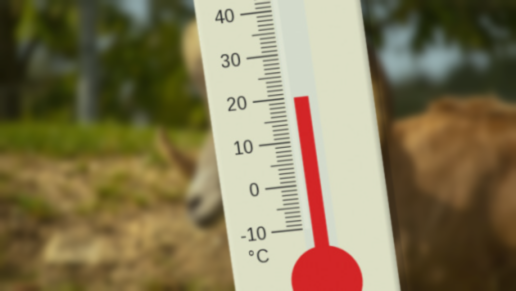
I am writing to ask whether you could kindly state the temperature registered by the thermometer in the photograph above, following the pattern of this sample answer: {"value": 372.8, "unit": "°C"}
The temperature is {"value": 20, "unit": "°C"}
